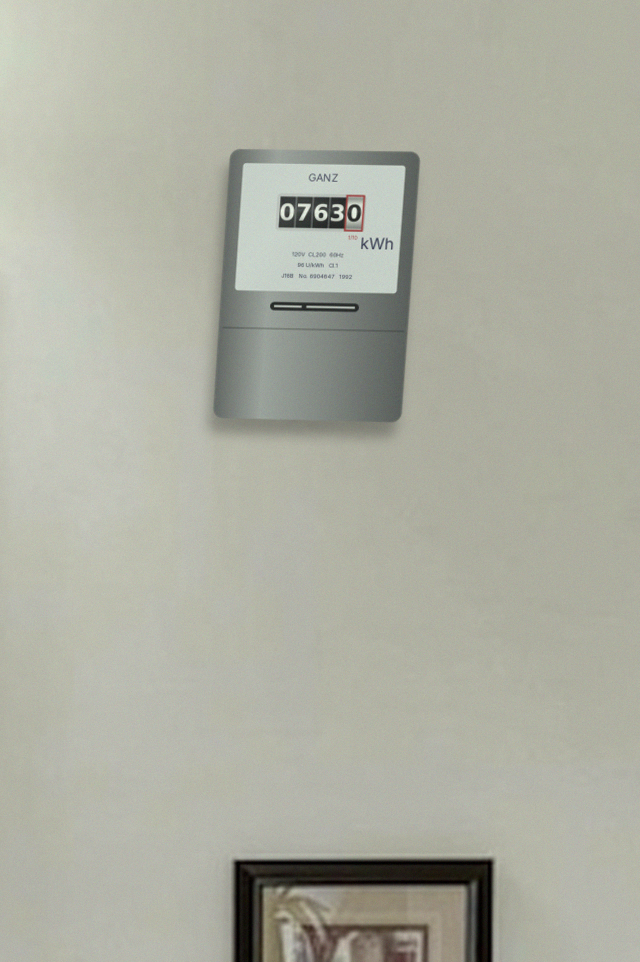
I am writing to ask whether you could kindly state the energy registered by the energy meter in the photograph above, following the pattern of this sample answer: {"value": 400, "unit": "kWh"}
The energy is {"value": 763.0, "unit": "kWh"}
